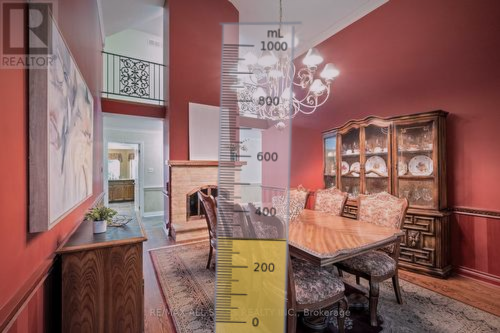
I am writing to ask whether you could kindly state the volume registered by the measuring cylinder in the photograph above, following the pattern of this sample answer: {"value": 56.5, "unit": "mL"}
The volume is {"value": 300, "unit": "mL"}
